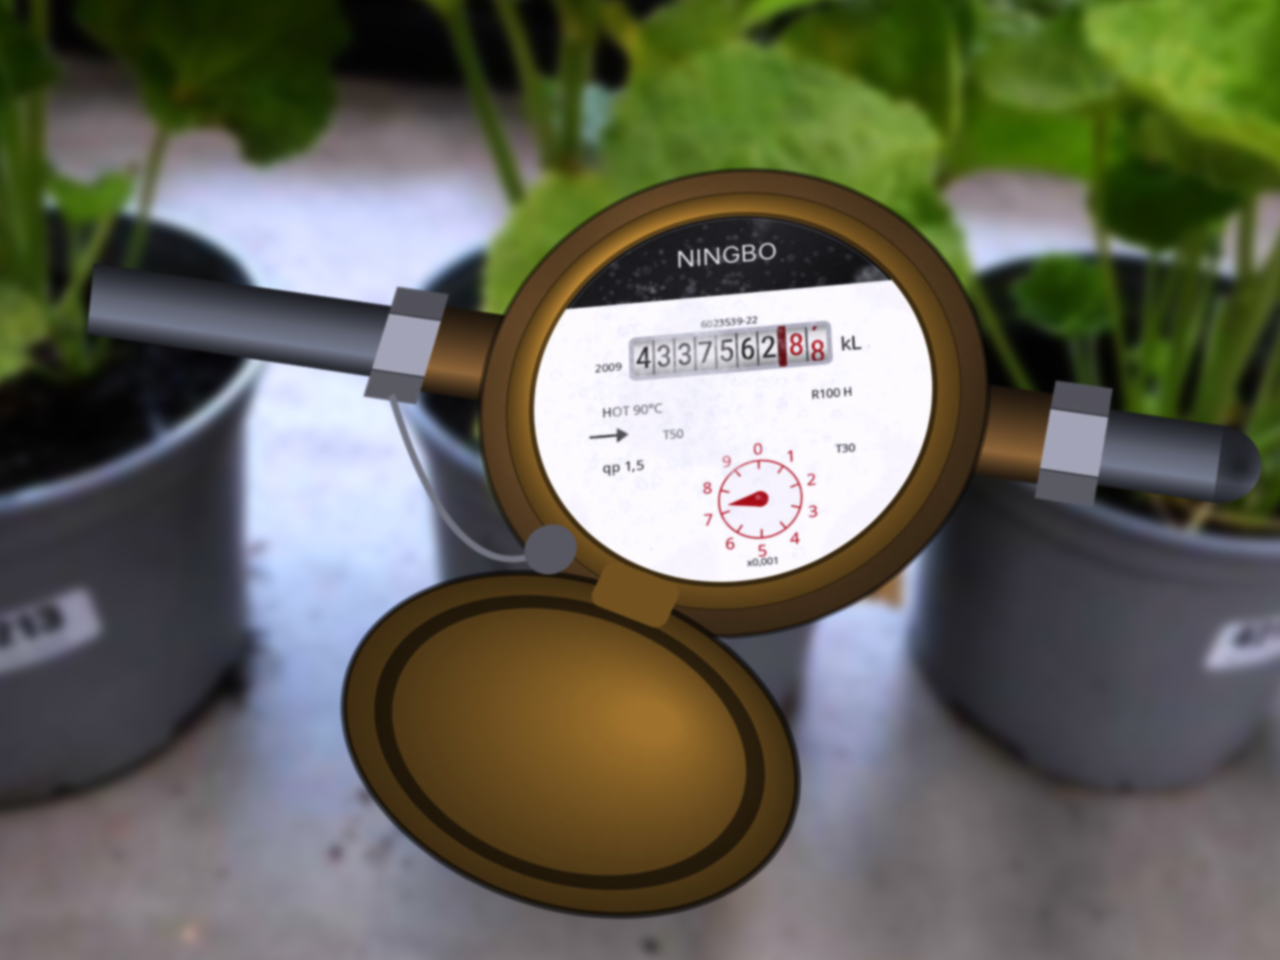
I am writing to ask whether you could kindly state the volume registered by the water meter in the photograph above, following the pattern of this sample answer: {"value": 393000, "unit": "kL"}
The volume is {"value": 4337562.877, "unit": "kL"}
